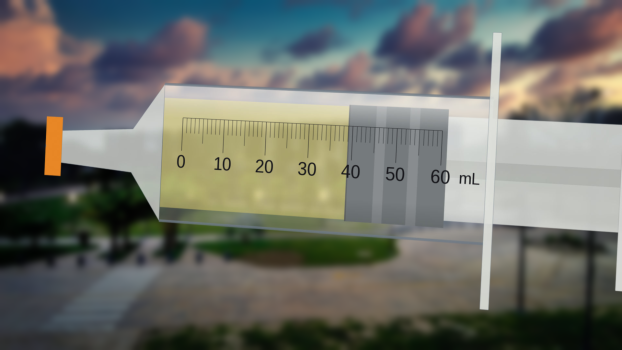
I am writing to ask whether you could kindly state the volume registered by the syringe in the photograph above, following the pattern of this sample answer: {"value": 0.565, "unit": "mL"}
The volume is {"value": 39, "unit": "mL"}
